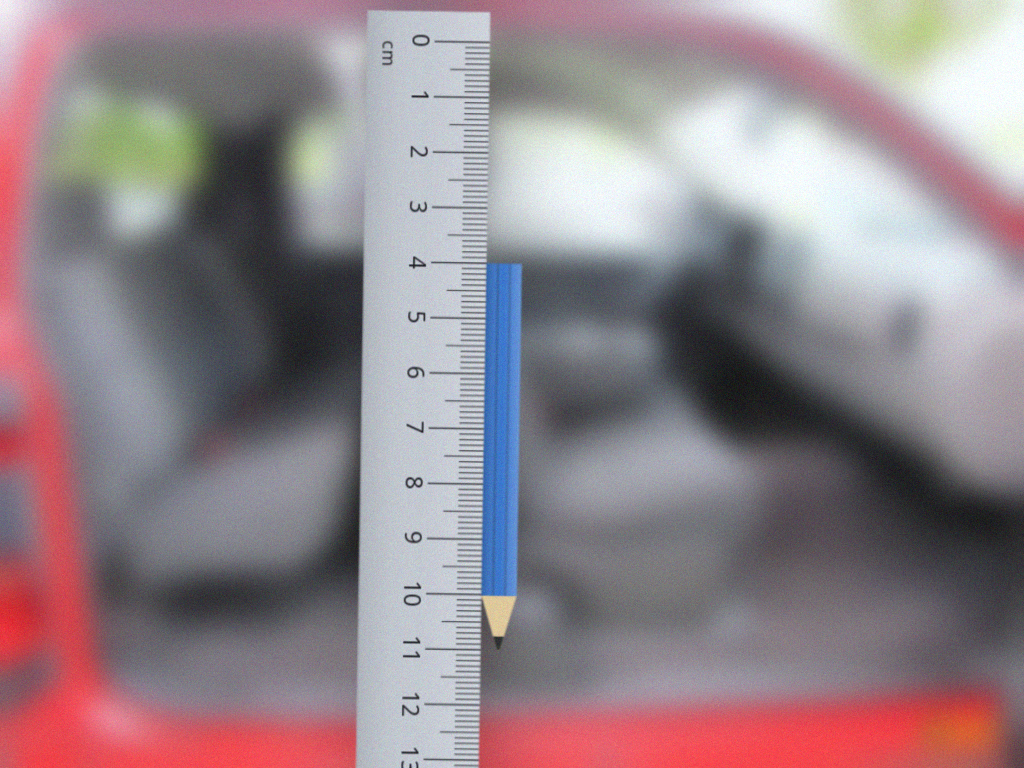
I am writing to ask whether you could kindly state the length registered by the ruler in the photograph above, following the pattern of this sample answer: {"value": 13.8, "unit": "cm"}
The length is {"value": 7, "unit": "cm"}
